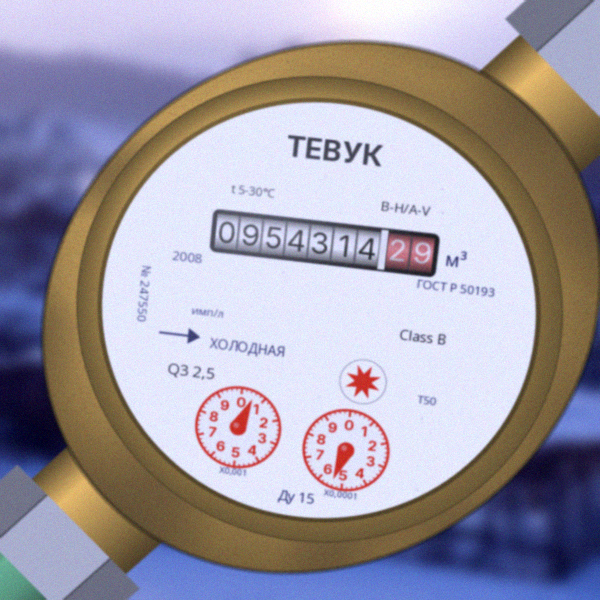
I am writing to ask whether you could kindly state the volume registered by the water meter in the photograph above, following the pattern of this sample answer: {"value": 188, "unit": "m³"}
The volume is {"value": 954314.2905, "unit": "m³"}
